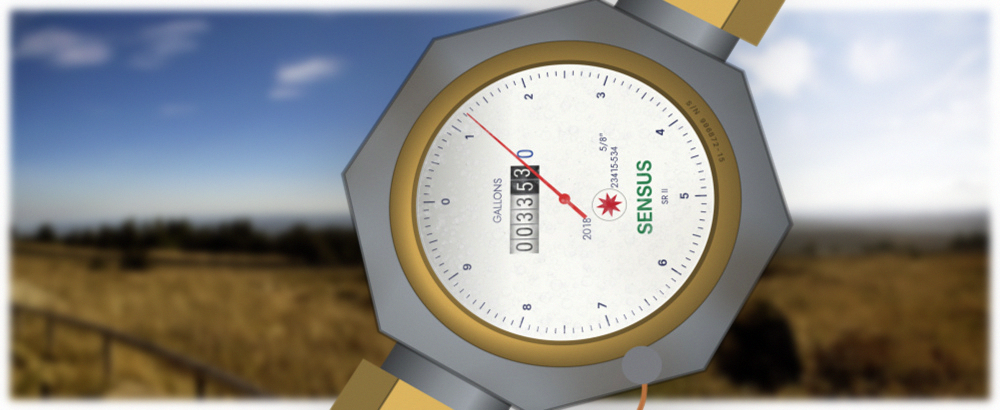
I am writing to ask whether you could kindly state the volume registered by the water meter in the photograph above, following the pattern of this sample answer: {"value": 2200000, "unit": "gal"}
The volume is {"value": 33531.2, "unit": "gal"}
